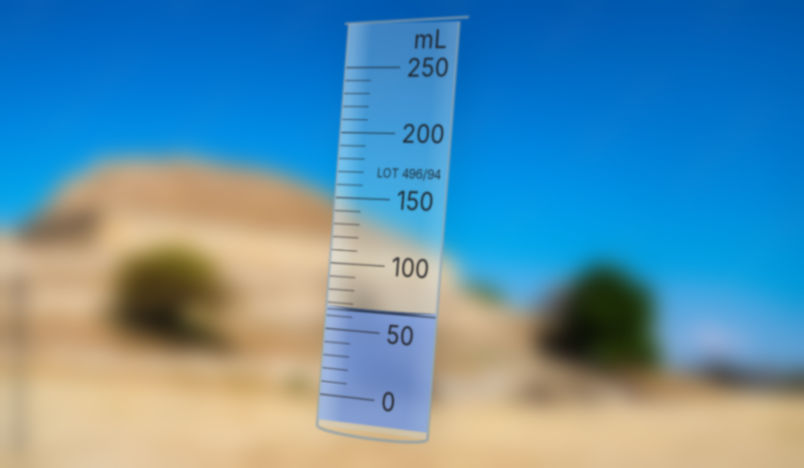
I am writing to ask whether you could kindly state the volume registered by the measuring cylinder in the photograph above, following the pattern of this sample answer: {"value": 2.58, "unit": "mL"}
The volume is {"value": 65, "unit": "mL"}
